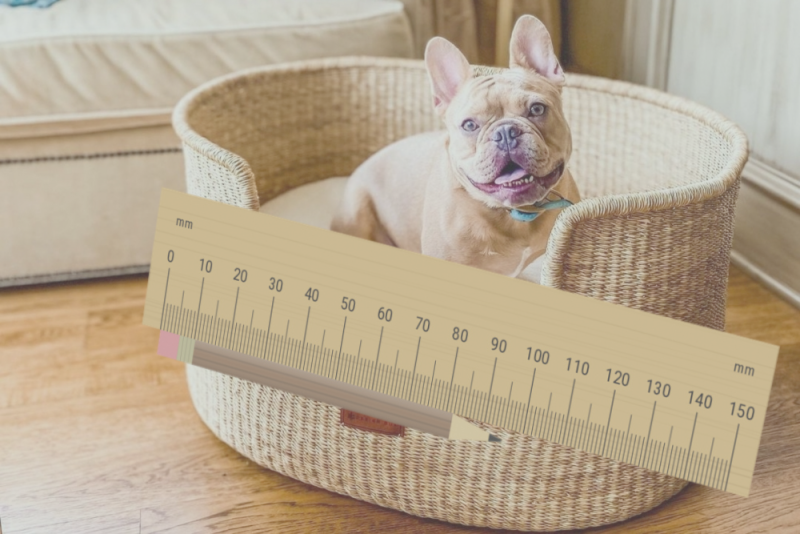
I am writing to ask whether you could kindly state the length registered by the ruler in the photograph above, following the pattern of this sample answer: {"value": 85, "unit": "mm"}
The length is {"value": 95, "unit": "mm"}
